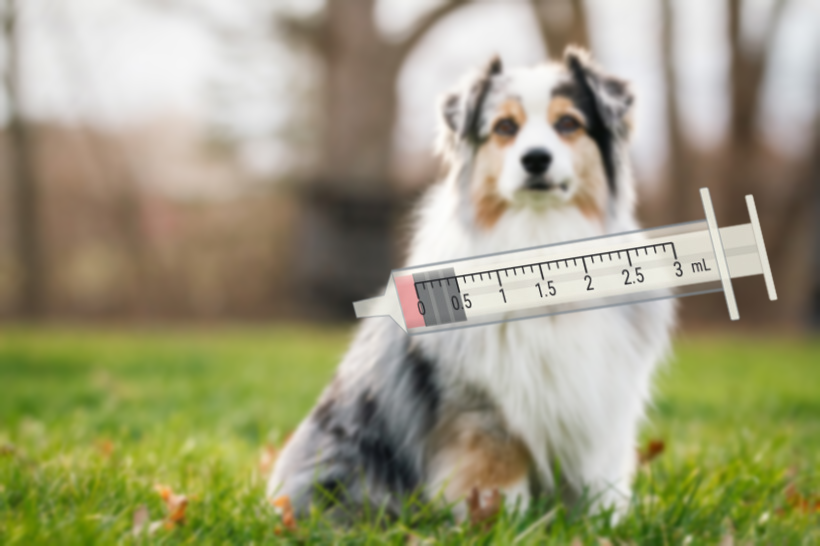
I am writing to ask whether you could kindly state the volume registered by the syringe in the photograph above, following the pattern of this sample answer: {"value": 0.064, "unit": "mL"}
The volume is {"value": 0, "unit": "mL"}
